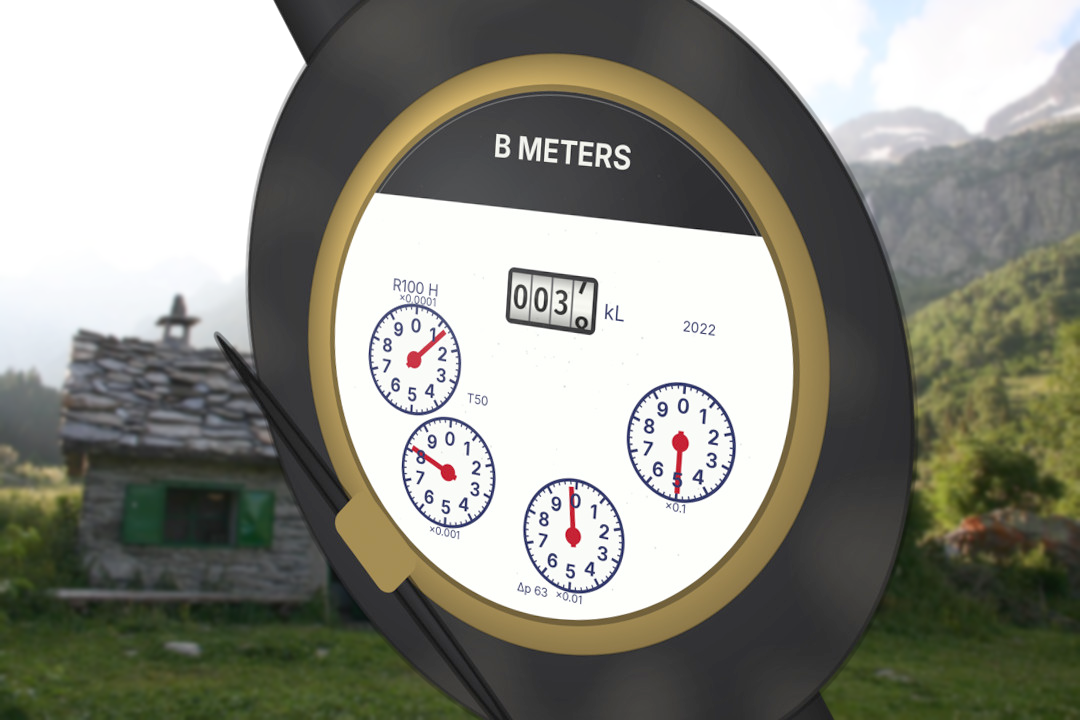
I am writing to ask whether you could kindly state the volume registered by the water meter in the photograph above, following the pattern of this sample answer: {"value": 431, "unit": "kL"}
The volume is {"value": 37.4981, "unit": "kL"}
